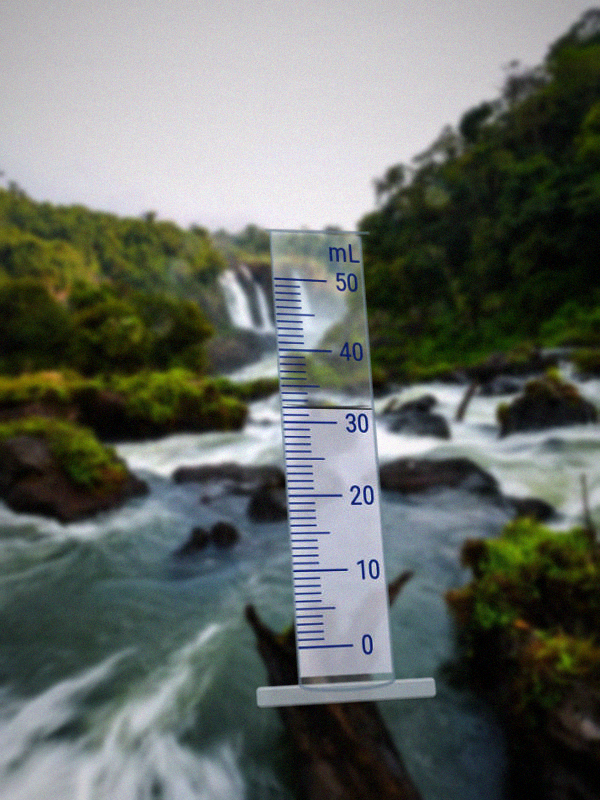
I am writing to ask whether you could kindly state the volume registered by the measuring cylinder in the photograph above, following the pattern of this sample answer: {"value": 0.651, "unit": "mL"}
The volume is {"value": 32, "unit": "mL"}
